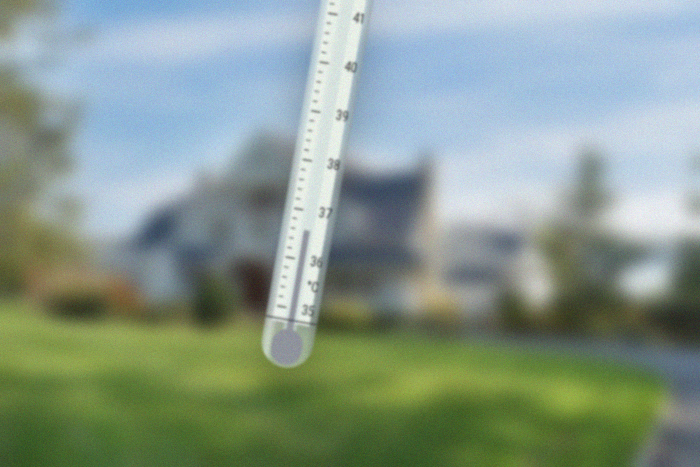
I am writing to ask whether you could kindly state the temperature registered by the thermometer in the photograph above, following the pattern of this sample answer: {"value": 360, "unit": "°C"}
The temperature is {"value": 36.6, "unit": "°C"}
